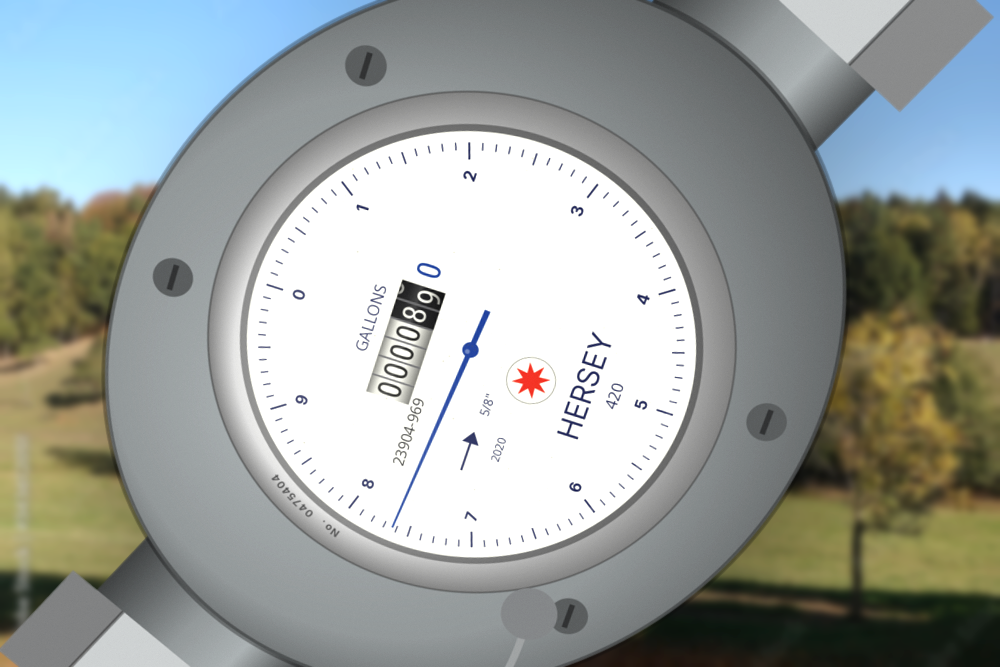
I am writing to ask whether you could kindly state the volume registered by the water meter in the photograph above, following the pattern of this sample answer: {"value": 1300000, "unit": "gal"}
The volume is {"value": 887.6, "unit": "gal"}
